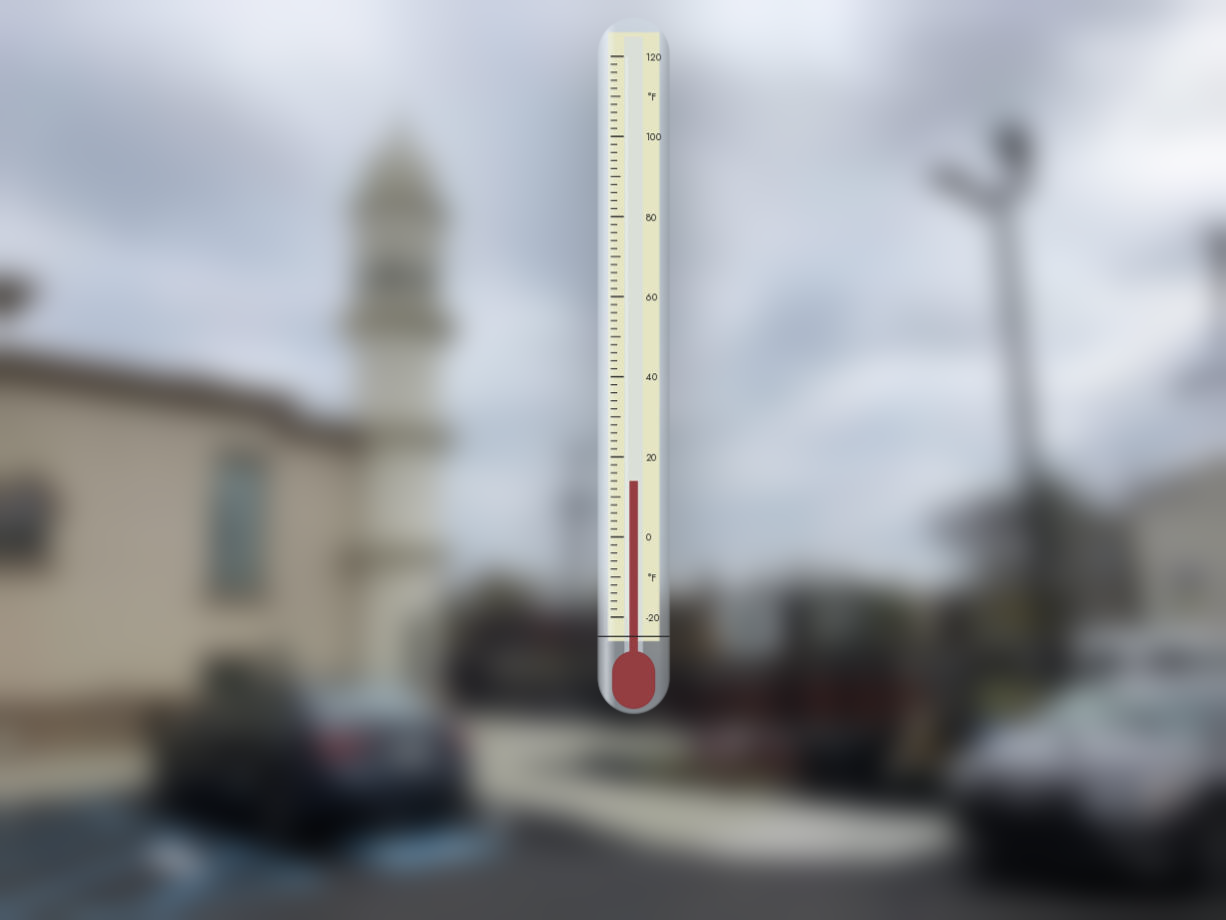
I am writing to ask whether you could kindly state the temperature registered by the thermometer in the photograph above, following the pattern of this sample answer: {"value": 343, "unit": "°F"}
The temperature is {"value": 14, "unit": "°F"}
